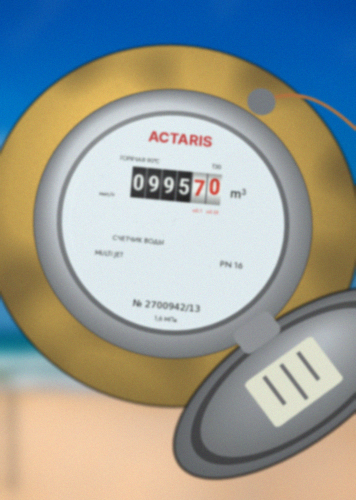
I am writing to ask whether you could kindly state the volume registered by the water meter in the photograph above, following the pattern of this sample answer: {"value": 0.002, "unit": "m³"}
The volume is {"value": 995.70, "unit": "m³"}
